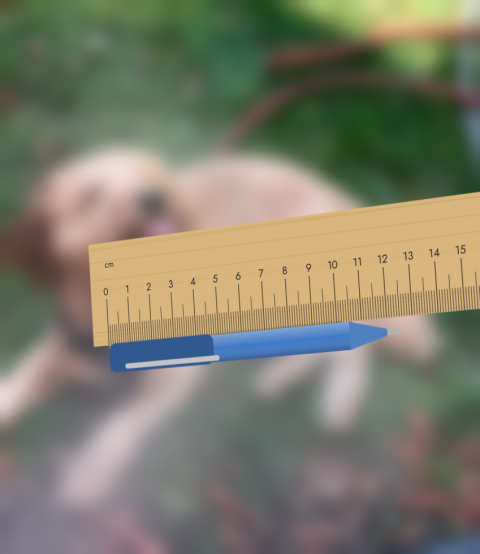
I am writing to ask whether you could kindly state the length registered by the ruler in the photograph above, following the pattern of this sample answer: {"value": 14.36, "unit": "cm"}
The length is {"value": 12.5, "unit": "cm"}
